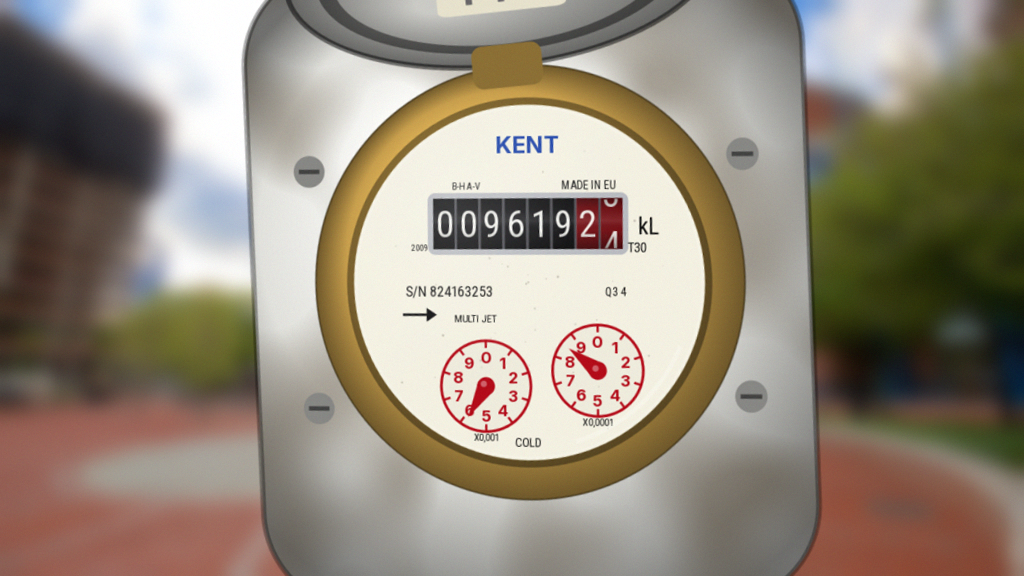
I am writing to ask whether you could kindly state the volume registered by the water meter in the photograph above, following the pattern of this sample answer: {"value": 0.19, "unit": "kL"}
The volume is {"value": 9619.2358, "unit": "kL"}
